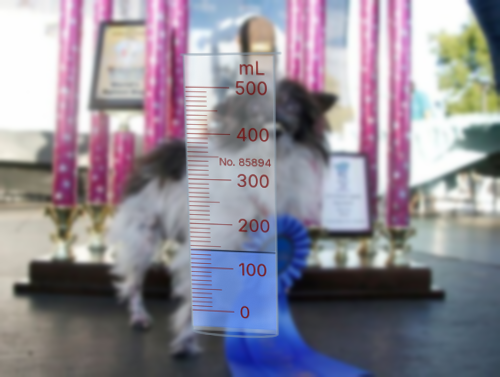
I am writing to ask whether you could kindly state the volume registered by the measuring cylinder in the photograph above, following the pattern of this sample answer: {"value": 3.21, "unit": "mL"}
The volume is {"value": 140, "unit": "mL"}
